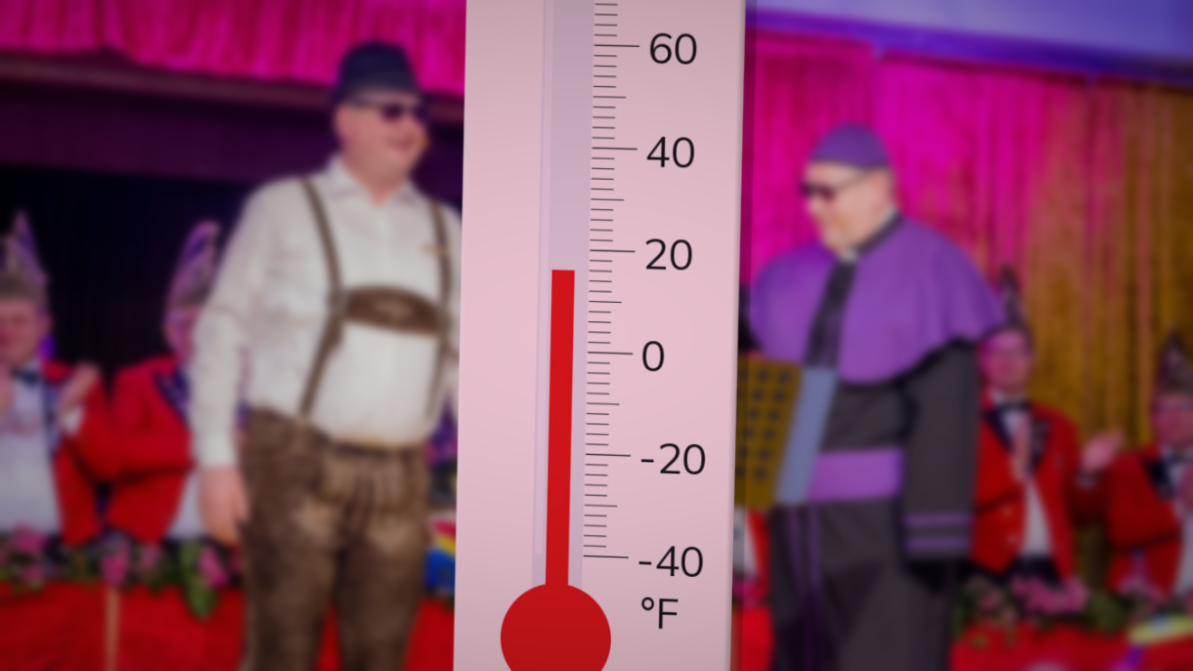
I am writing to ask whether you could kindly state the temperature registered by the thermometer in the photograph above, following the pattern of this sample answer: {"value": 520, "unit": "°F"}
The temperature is {"value": 16, "unit": "°F"}
